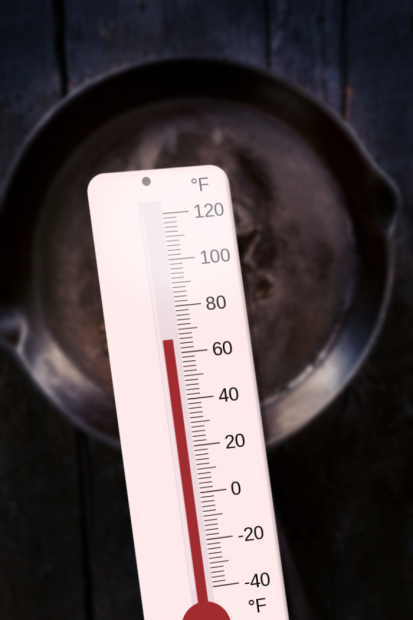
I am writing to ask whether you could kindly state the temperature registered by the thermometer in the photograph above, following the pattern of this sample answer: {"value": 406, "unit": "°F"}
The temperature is {"value": 66, "unit": "°F"}
